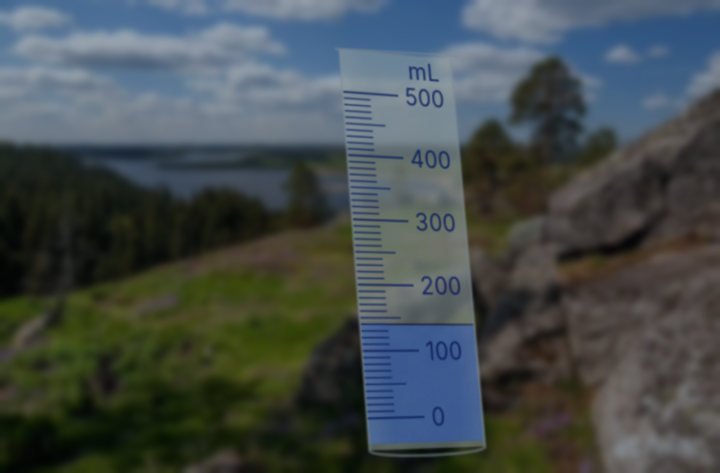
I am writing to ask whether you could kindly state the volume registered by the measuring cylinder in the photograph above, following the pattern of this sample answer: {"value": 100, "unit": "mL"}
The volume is {"value": 140, "unit": "mL"}
